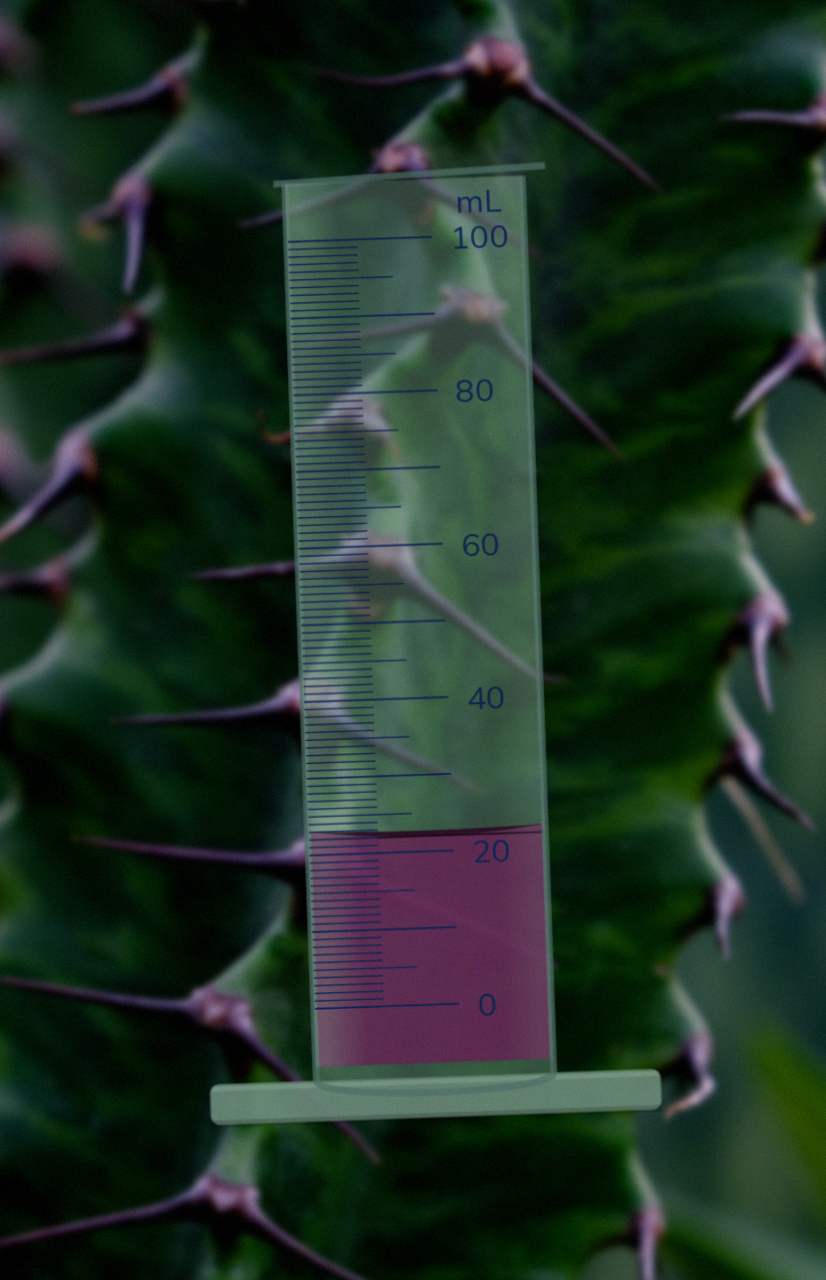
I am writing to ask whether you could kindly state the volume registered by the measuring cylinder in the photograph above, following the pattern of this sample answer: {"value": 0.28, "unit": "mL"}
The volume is {"value": 22, "unit": "mL"}
